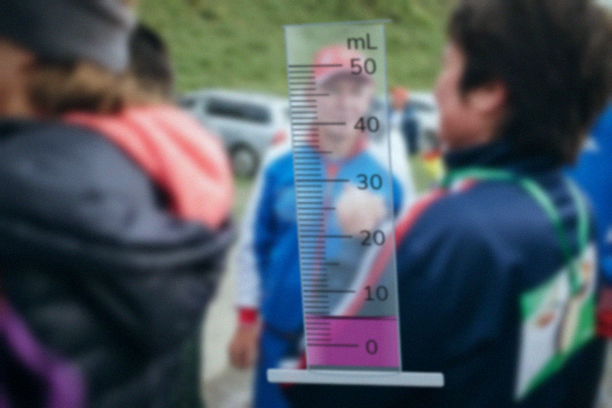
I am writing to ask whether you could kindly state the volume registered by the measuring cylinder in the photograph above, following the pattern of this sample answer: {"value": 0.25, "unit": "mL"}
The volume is {"value": 5, "unit": "mL"}
